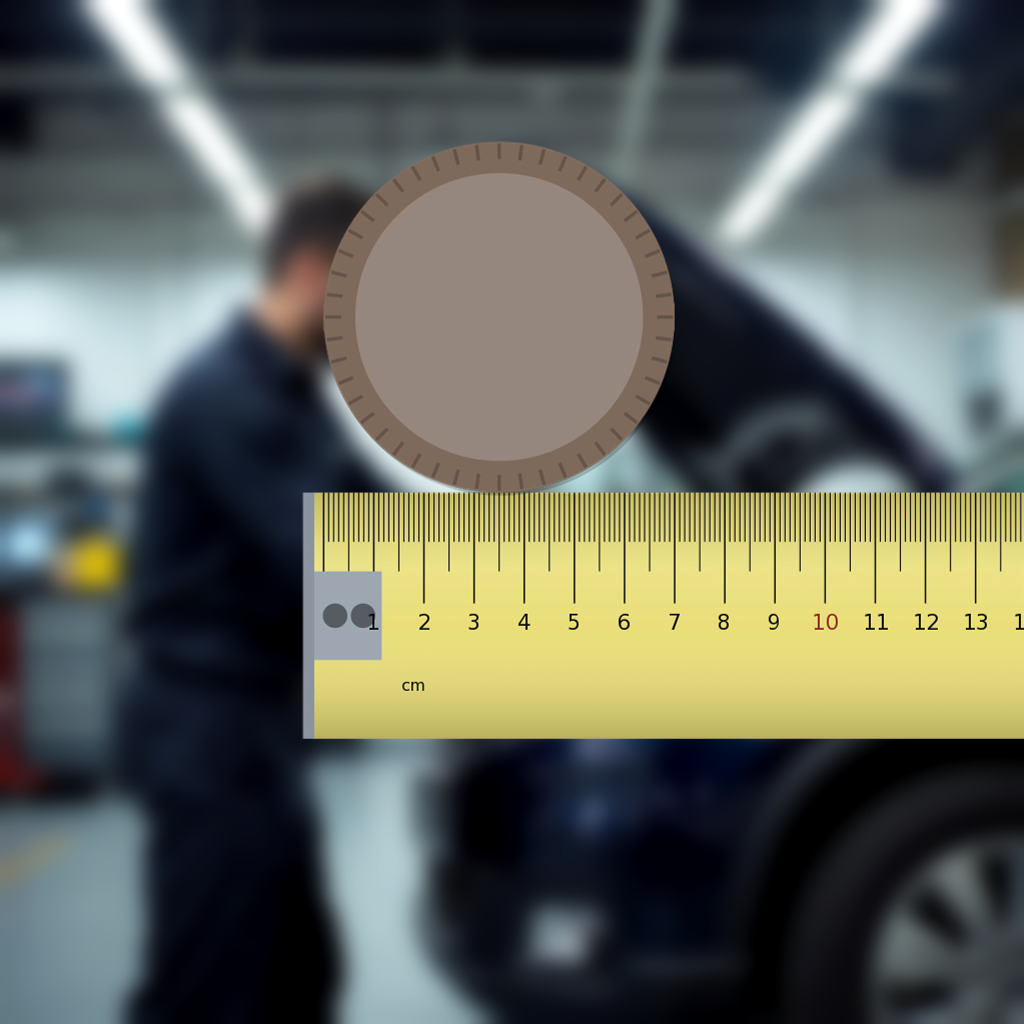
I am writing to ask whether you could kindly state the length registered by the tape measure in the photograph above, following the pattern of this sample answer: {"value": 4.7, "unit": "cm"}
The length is {"value": 7, "unit": "cm"}
